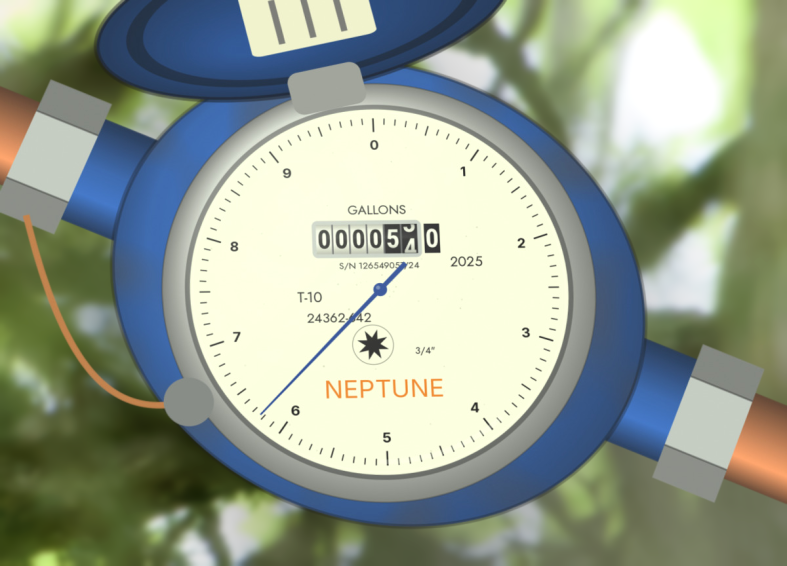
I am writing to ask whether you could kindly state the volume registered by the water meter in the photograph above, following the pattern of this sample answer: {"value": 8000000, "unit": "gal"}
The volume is {"value": 536.2, "unit": "gal"}
